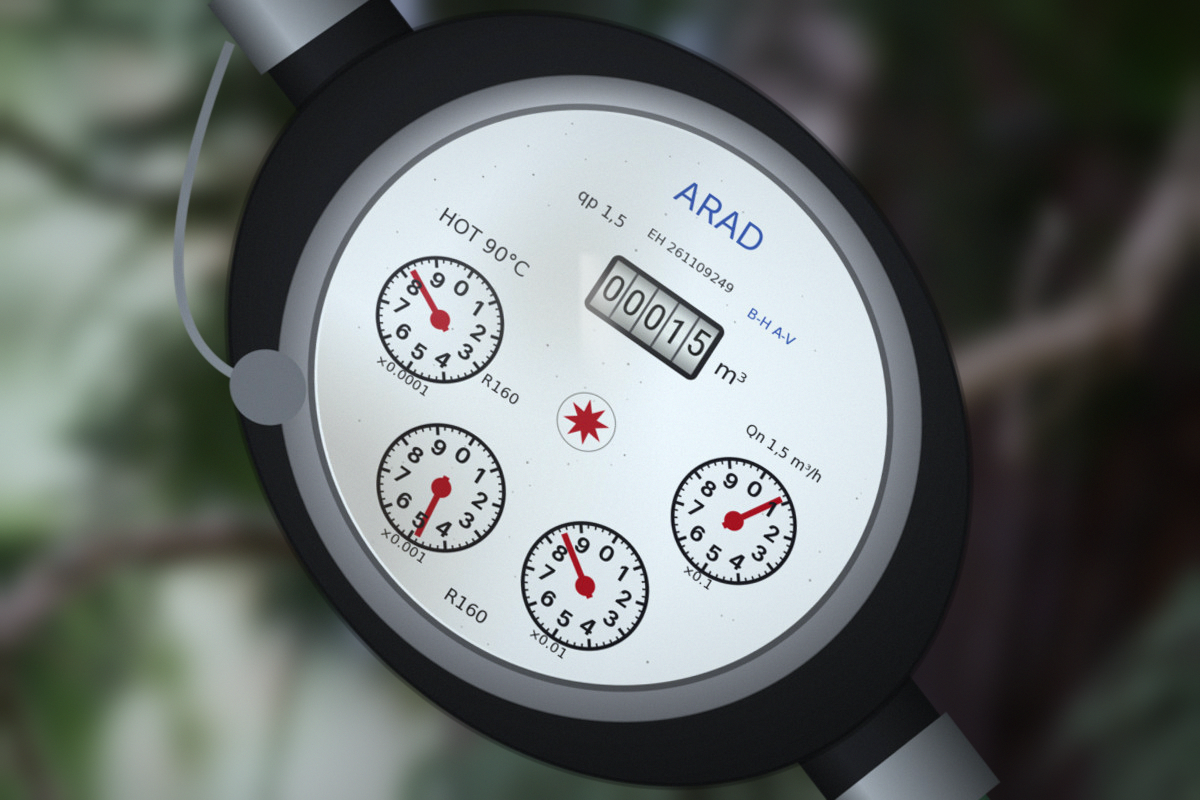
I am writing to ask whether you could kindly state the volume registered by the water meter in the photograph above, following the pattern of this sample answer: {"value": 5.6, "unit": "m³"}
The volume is {"value": 15.0848, "unit": "m³"}
